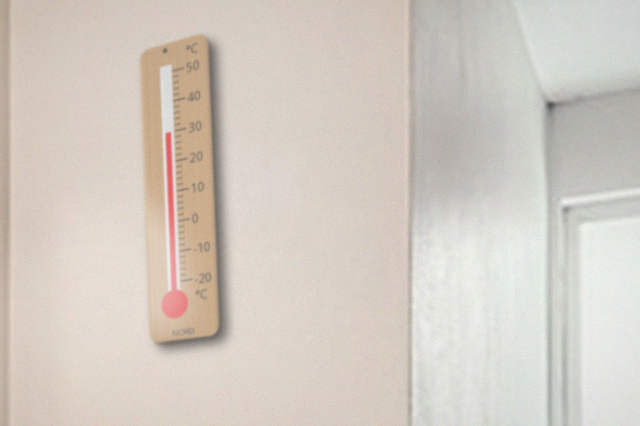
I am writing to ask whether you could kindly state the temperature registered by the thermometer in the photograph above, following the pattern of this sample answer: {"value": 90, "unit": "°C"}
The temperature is {"value": 30, "unit": "°C"}
